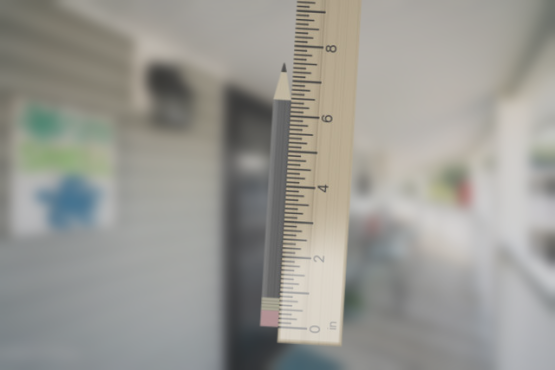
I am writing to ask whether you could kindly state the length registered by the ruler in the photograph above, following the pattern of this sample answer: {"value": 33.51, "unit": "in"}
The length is {"value": 7.5, "unit": "in"}
